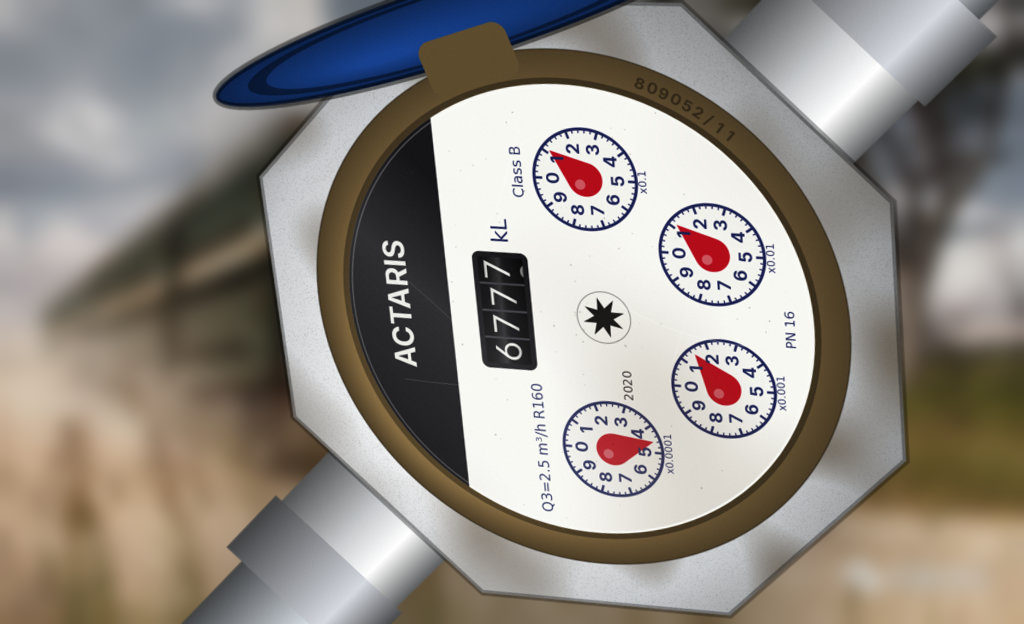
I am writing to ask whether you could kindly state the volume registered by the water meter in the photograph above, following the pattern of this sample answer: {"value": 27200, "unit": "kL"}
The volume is {"value": 6777.1114, "unit": "kL"}
